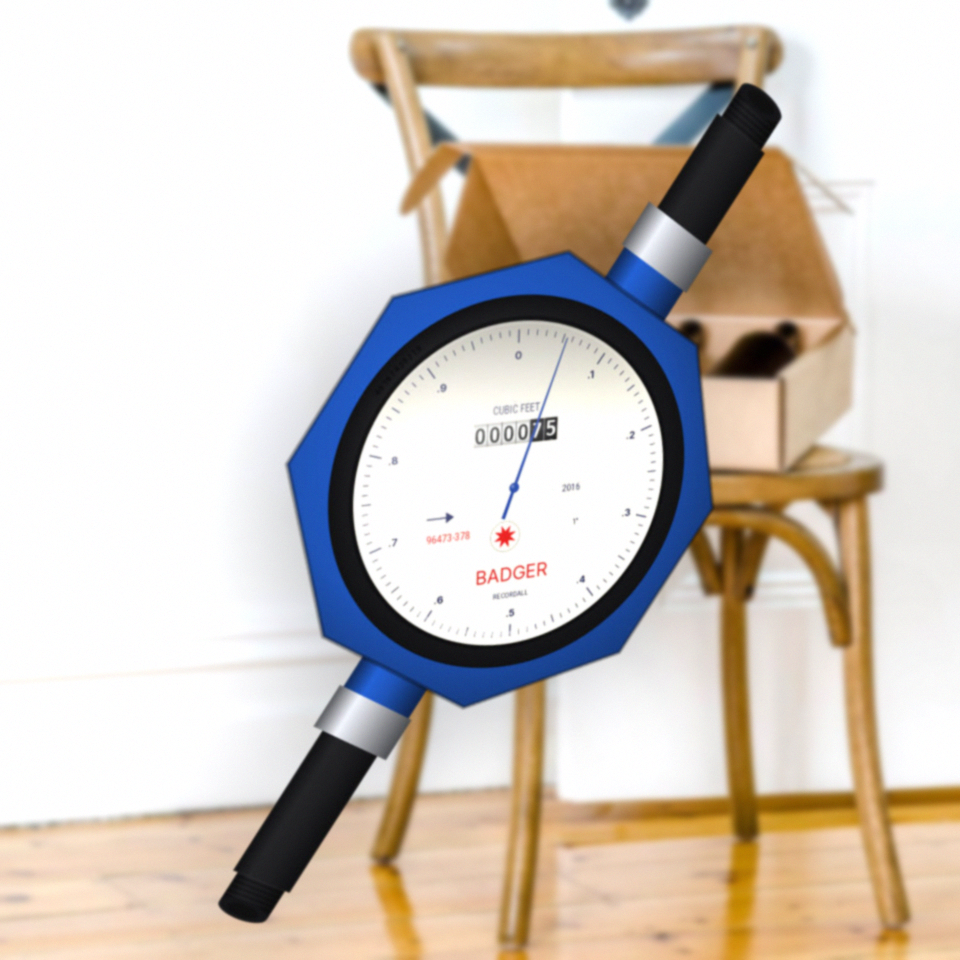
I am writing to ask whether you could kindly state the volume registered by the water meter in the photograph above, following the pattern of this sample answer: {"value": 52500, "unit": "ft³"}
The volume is {"value": 75.05, "unit": "ft³"}
